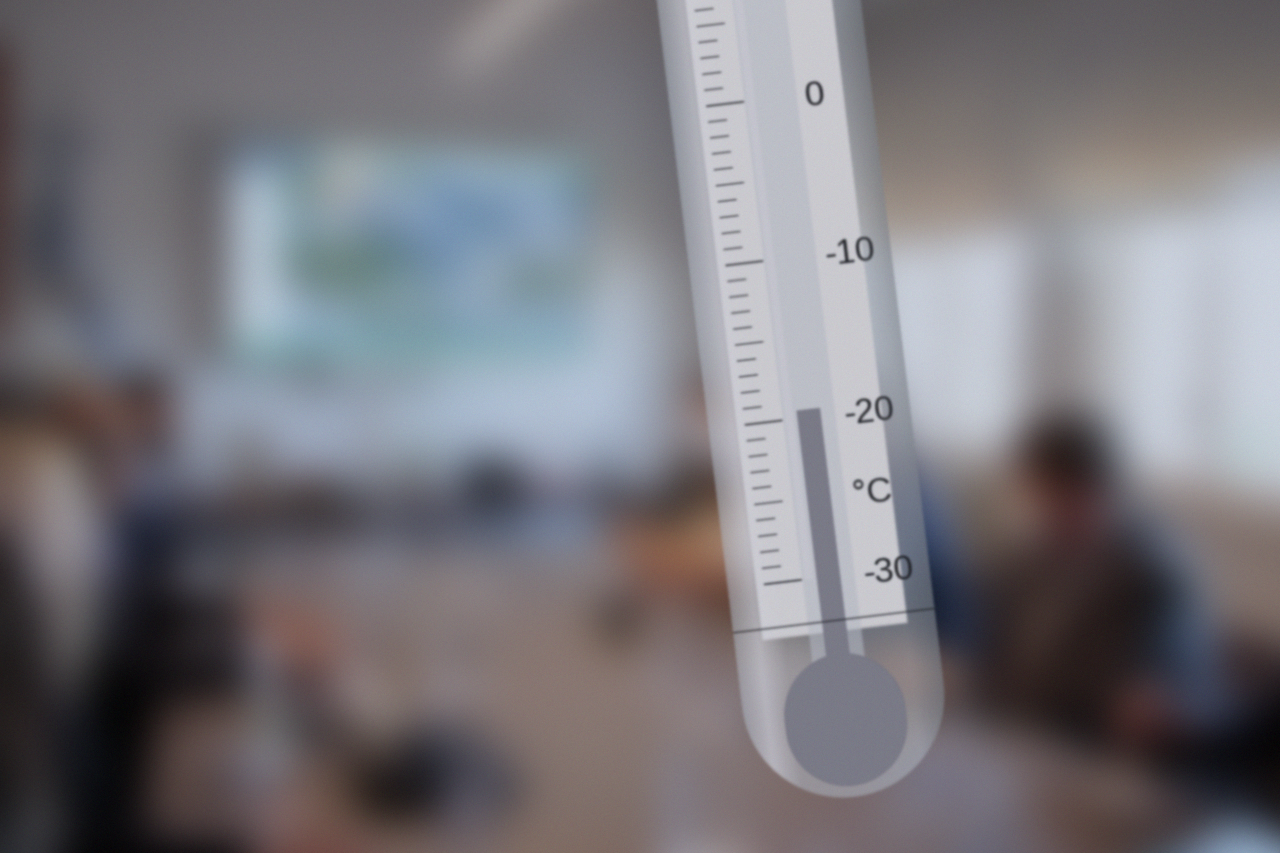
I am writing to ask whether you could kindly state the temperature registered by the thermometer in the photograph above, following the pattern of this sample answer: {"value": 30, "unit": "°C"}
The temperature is {"value": -19.5, "unit": "°C"}
